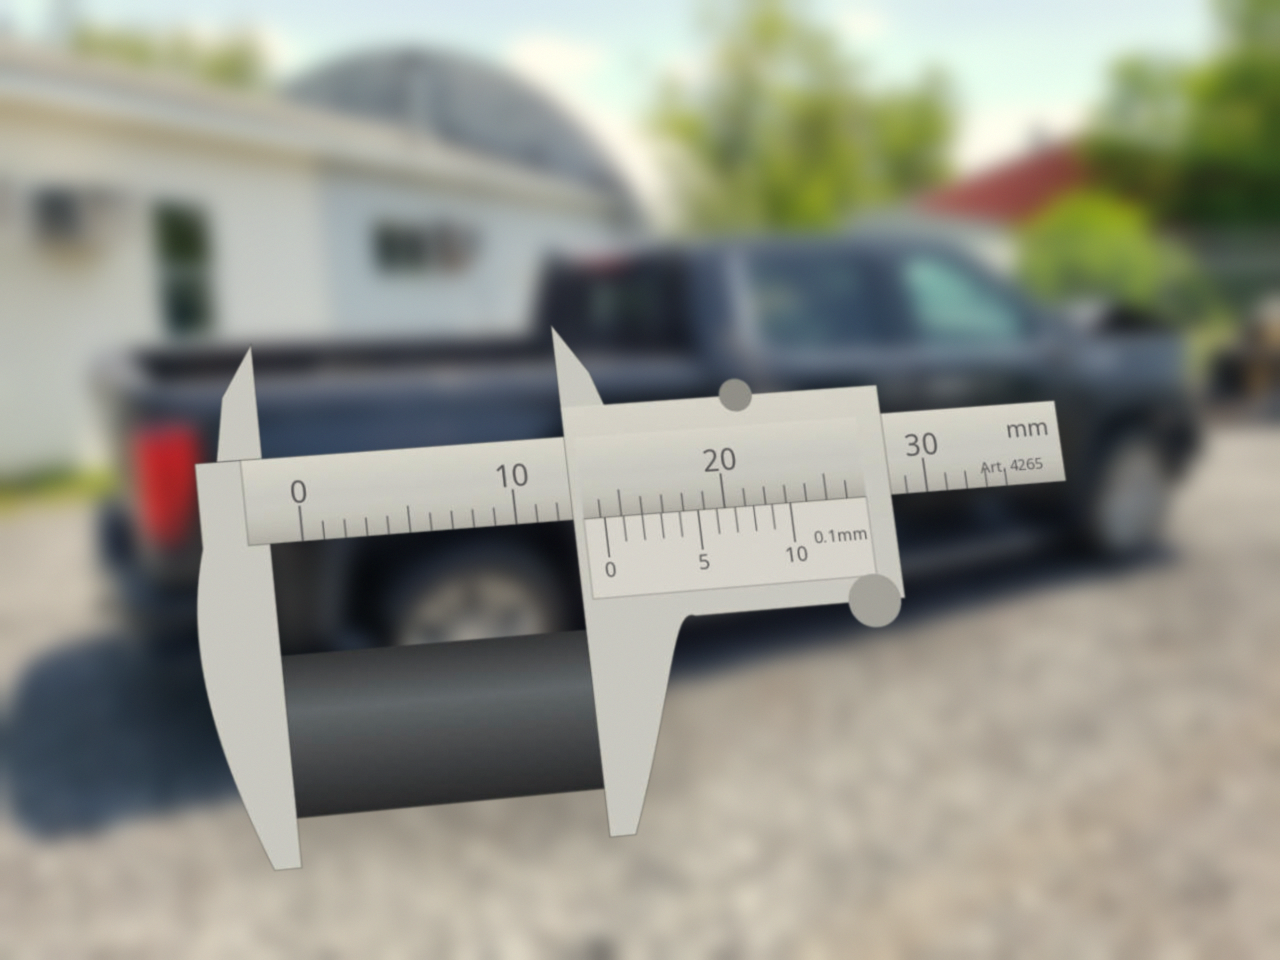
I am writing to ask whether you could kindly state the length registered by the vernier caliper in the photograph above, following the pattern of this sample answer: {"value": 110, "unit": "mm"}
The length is {"value": 14.2, "unit": "mm"}
